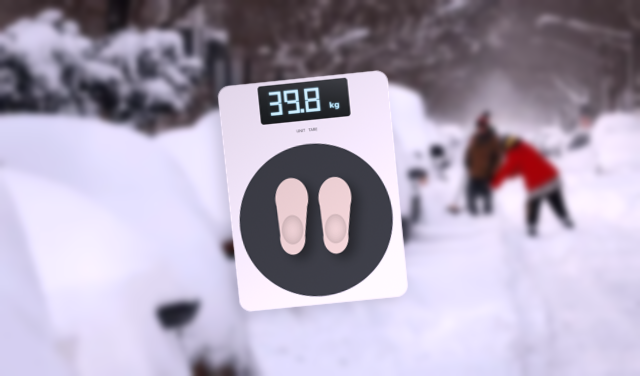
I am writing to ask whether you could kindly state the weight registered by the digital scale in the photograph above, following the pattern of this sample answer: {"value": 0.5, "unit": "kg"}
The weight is {"value": 39.8, "unit": "kg"}
